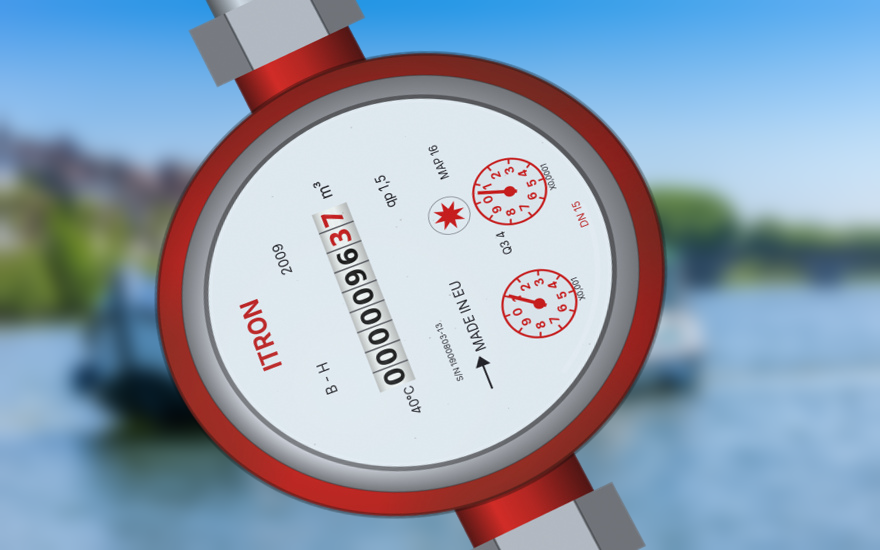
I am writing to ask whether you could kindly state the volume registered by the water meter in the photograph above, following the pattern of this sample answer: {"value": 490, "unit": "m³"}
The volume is {"value": 96.3710, "unit": "m³"}
